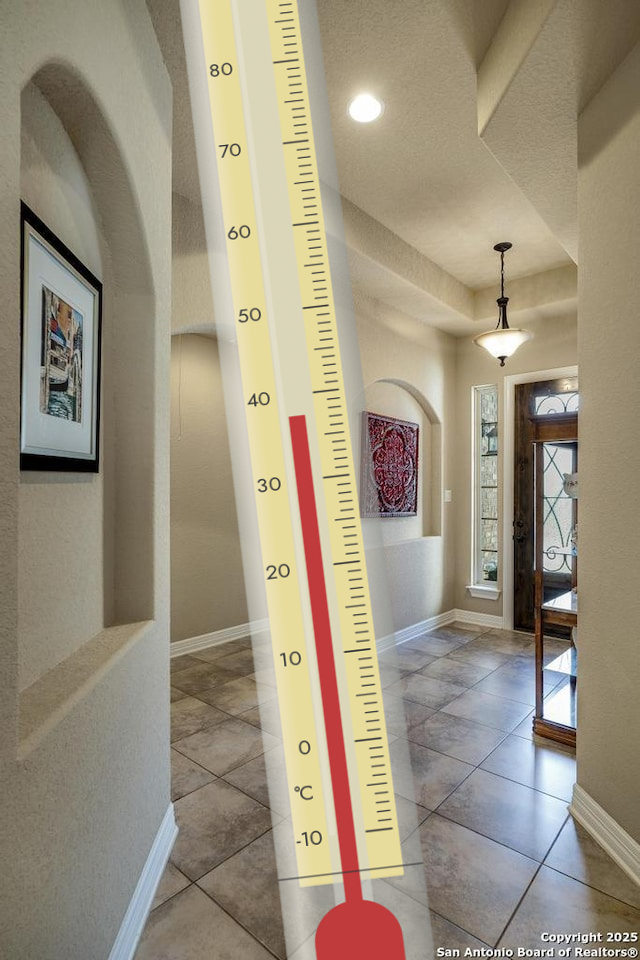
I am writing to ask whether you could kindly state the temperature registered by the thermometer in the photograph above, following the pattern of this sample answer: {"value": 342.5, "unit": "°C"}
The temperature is {"value": 37.5, "unit": "°C"}
